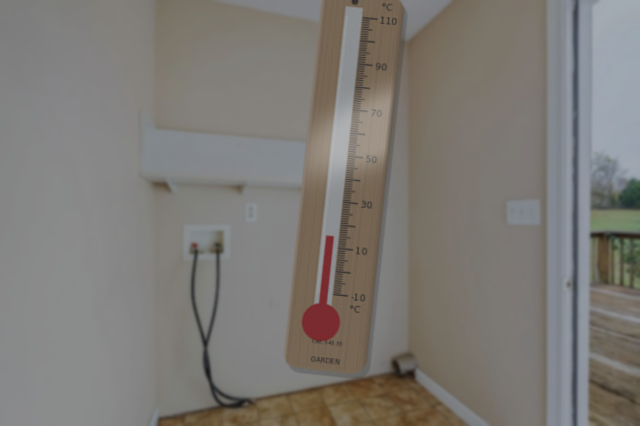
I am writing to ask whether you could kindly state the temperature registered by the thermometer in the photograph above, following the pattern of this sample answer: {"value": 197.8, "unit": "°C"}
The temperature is {"value": 15, "unit": "°C"}
